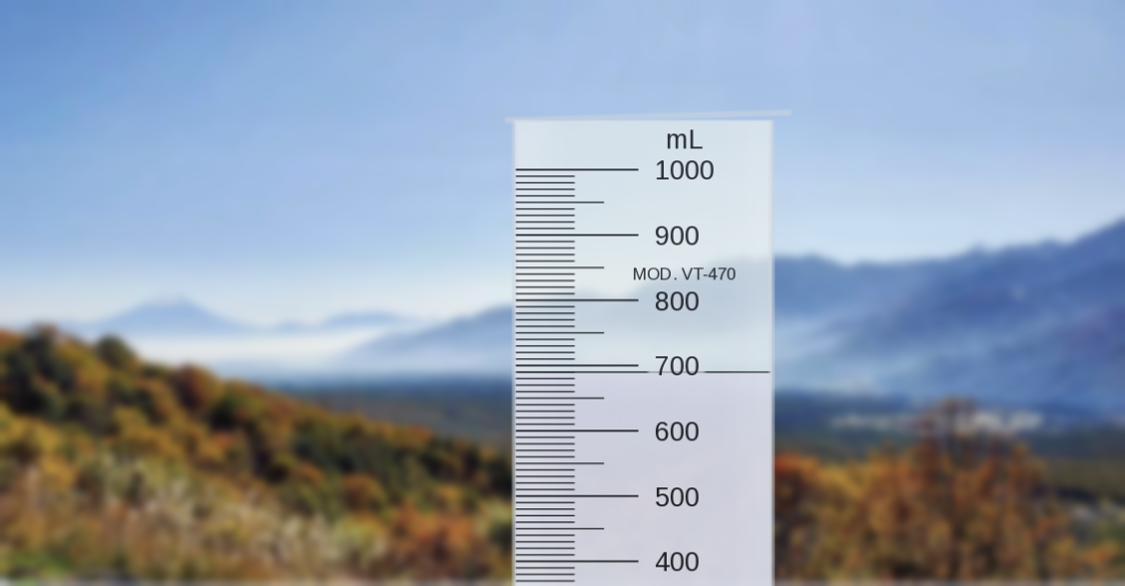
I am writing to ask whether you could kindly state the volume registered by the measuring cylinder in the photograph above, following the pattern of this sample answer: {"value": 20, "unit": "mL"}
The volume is {"value": 690, "unit": "mL"}
